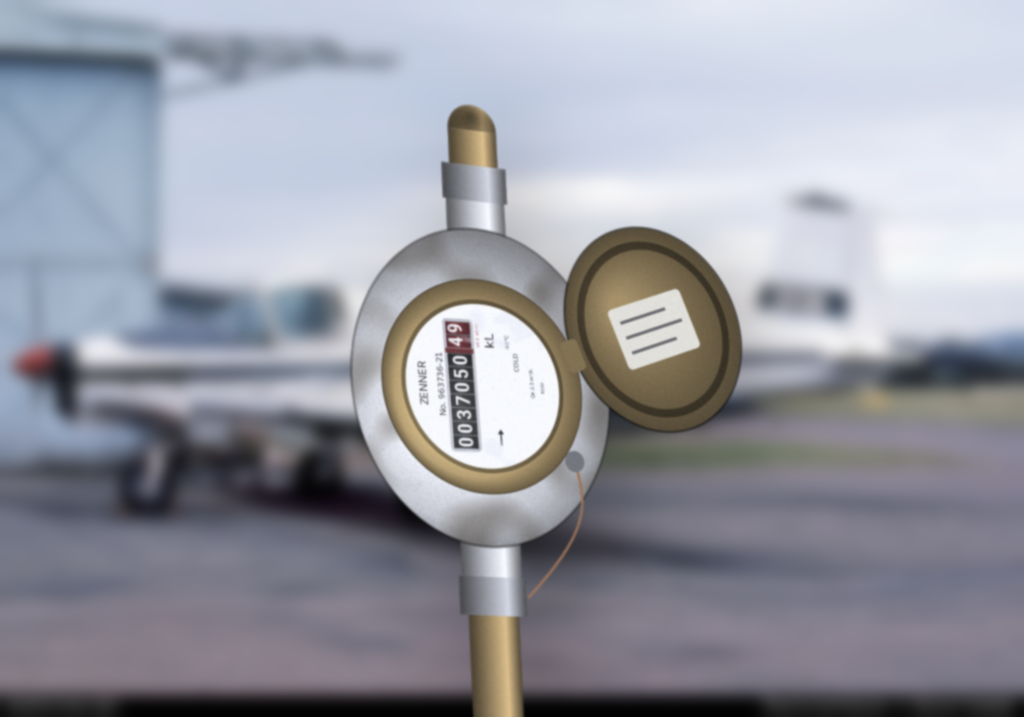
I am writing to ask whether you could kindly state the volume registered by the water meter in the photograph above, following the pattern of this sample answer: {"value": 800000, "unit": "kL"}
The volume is {"value": 37050.49, "unit": "kL"}
